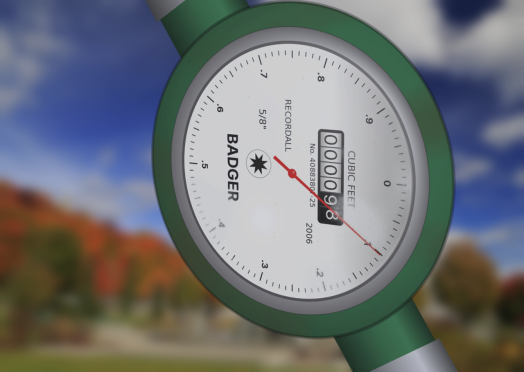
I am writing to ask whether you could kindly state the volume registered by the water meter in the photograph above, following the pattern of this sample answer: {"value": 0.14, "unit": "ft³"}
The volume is {"value": 98.10, "unit": "ft³"}
